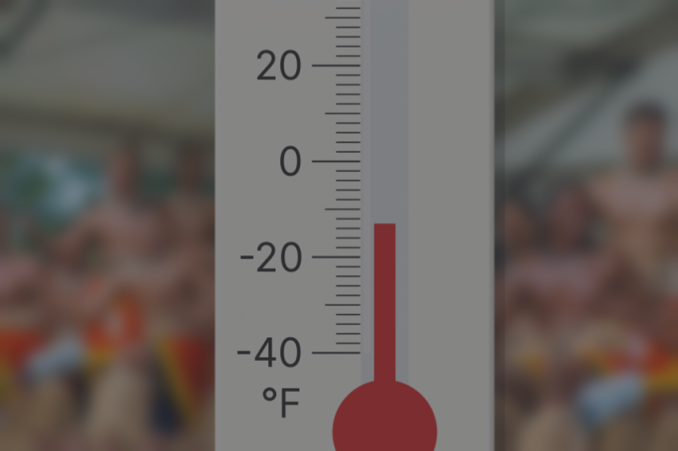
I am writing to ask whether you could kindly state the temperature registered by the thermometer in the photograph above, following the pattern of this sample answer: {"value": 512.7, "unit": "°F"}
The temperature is {"value": -13, "unit": "°F"}
